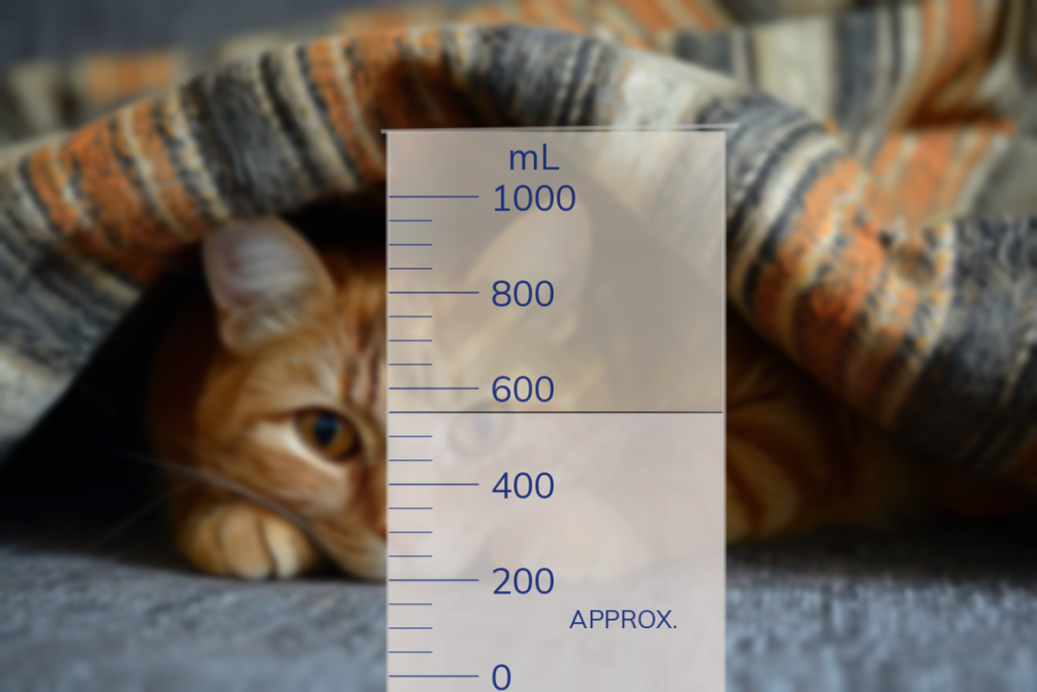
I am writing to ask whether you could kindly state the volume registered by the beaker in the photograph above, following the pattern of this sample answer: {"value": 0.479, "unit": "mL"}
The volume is {"value": 550, "unit": "mL"}
